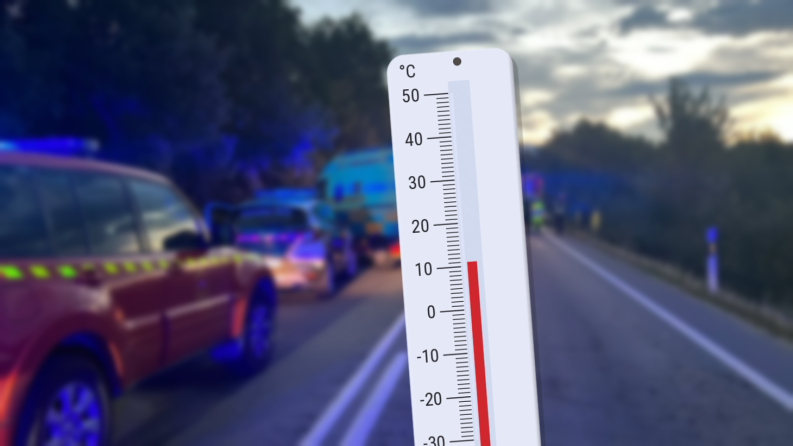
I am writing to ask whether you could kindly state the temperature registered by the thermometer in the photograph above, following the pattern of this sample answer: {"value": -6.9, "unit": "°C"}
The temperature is {"value": 11, "unit": "°C"}
